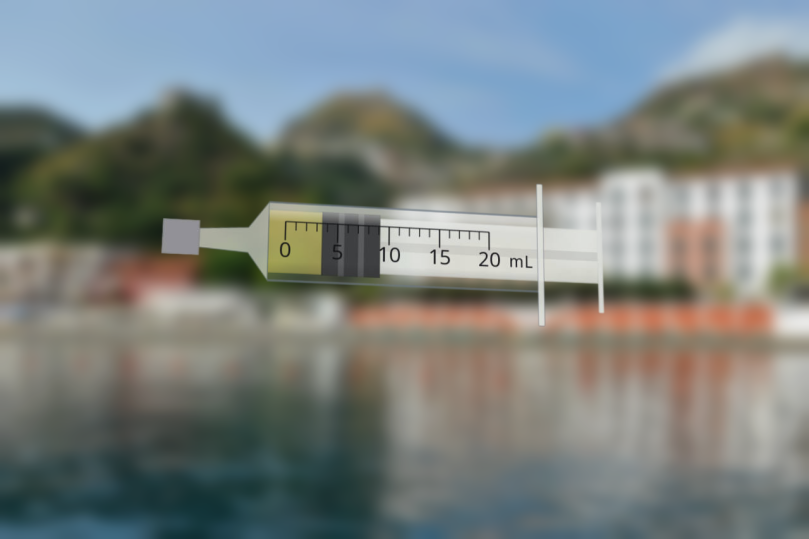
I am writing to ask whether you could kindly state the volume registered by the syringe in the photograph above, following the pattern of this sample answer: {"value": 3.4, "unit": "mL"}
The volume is {"value": 3.5, "unit": "mL"}
